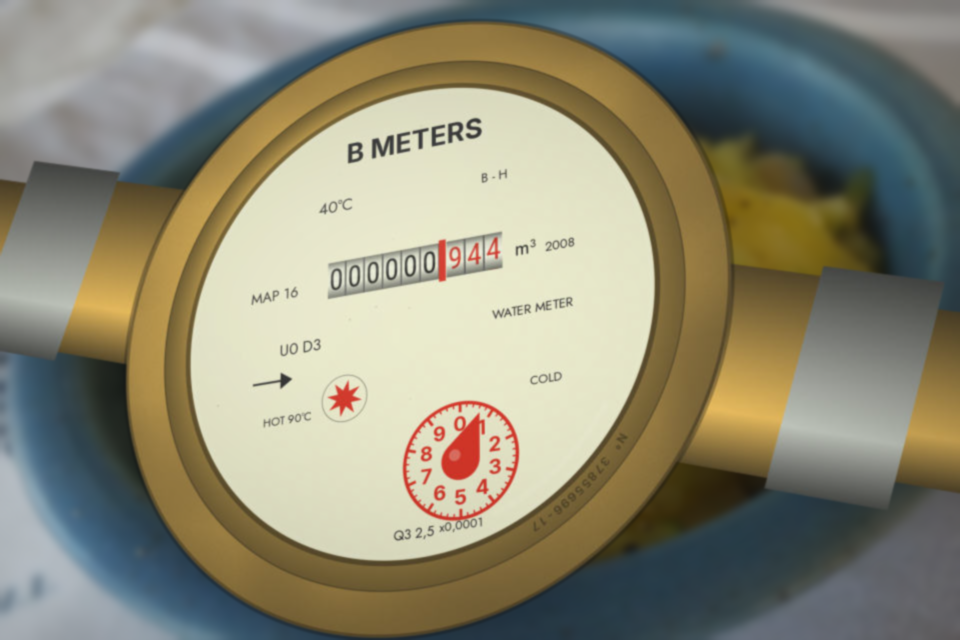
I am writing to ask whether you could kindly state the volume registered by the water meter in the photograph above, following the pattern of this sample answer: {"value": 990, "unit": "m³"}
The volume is {"value": 0.9440, "unit": "m³"}
